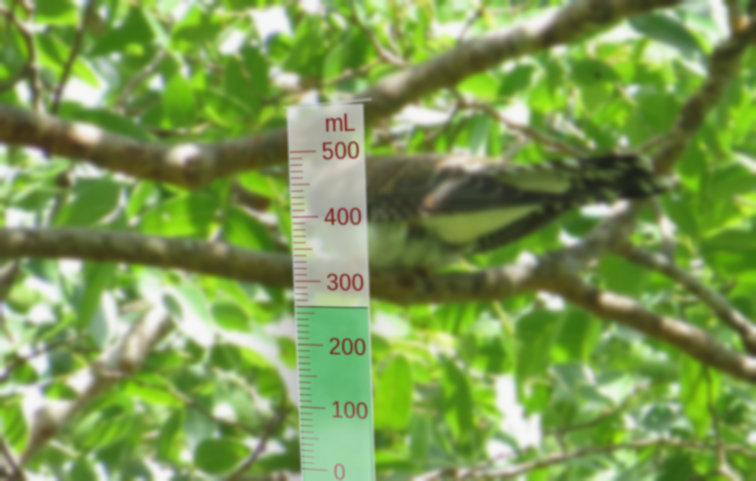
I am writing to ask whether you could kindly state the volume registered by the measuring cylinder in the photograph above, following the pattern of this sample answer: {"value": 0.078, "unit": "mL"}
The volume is {"value": 260, "unit": "mL"}
